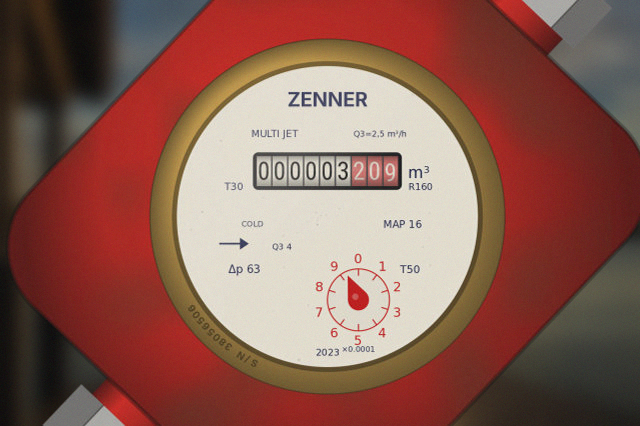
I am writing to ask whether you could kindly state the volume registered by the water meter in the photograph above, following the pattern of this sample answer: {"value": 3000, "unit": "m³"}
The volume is {"value": 3.2089, "unit": "m³"}
